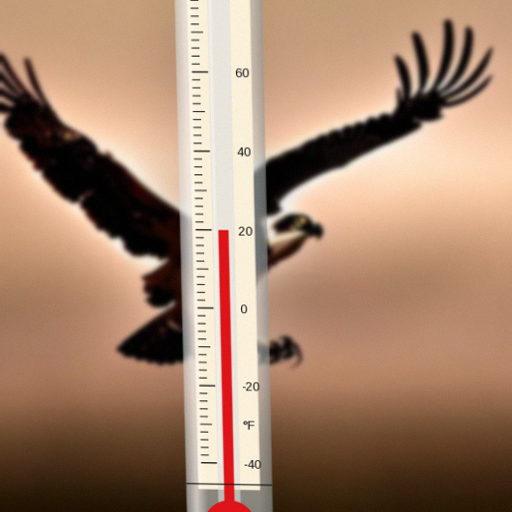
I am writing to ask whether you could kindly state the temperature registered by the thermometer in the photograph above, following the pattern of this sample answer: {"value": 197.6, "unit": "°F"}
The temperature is {"value": 20, "unit": "°F"}
